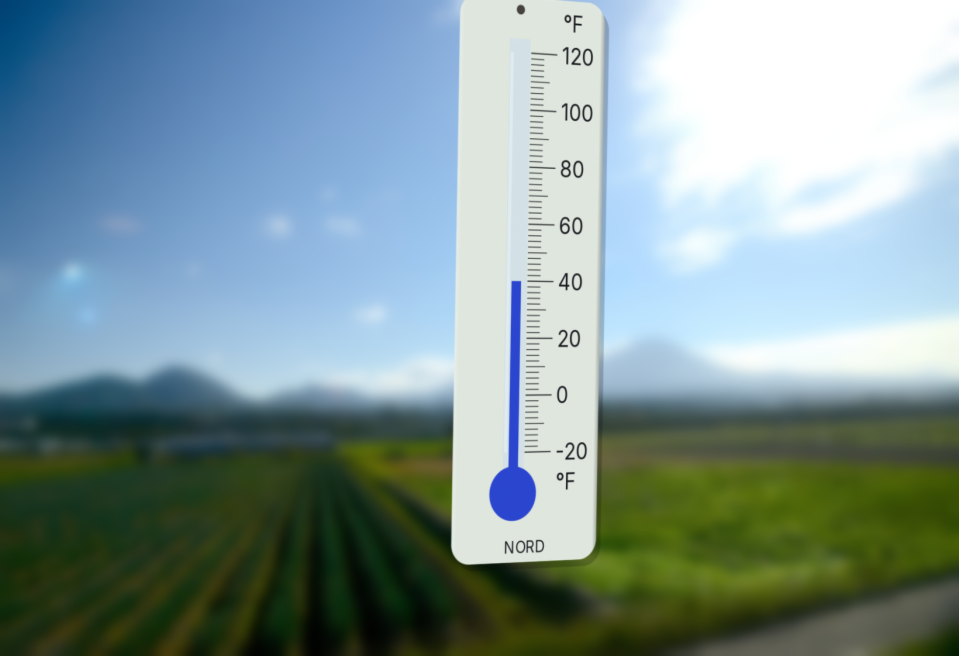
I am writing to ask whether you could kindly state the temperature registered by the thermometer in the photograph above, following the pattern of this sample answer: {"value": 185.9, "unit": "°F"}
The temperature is {"value": 40, "unit": "°F"}
